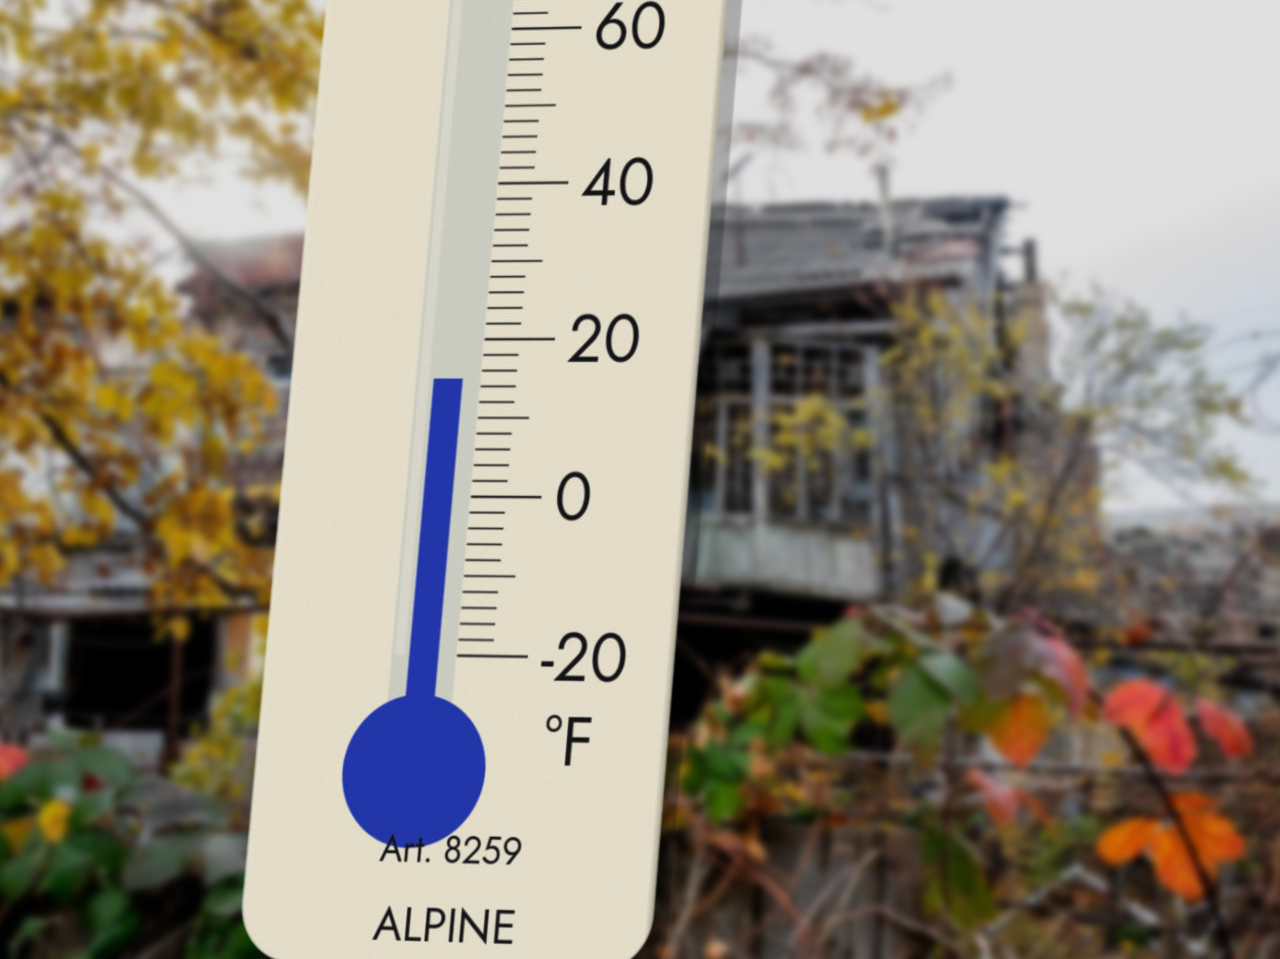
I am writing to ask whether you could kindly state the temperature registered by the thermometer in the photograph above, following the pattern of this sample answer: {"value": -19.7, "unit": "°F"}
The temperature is {"value": 15, "unit": "°F"}
